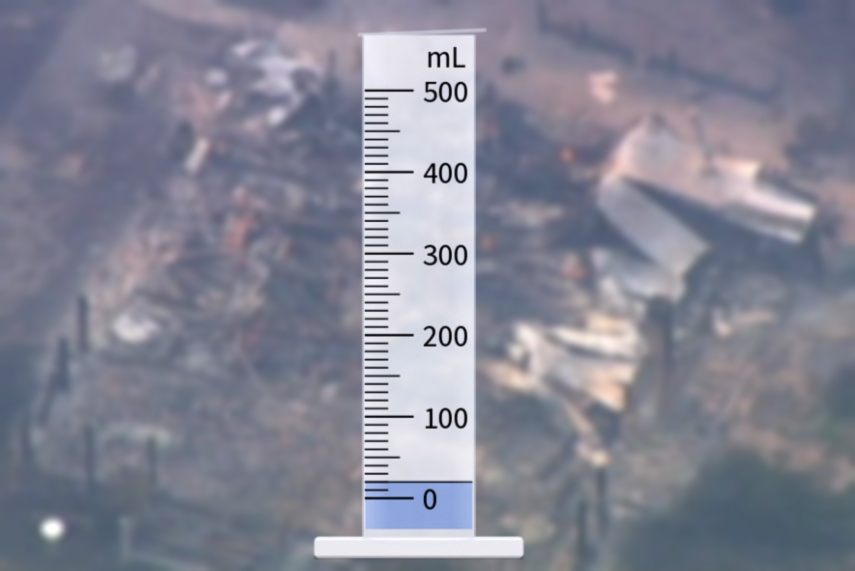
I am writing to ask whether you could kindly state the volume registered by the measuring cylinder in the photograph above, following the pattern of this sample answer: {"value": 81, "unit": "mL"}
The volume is {"value": 20, "unit": "mL"}
